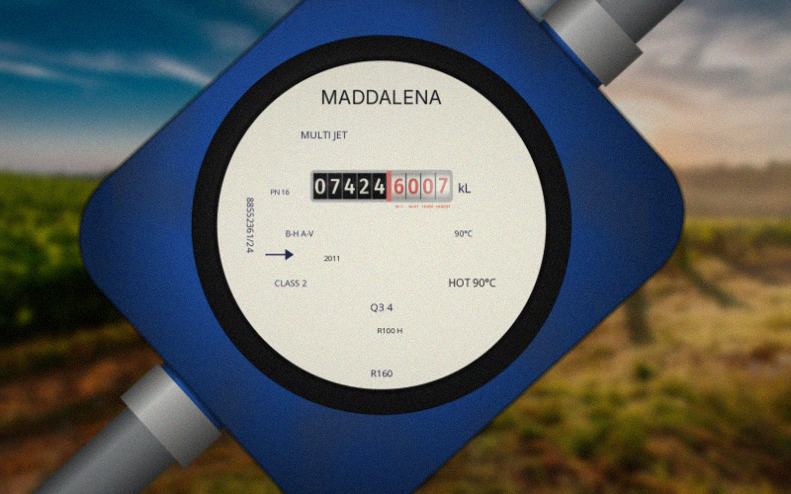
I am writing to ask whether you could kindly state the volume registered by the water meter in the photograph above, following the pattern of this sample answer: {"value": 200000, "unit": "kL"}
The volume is {"value": 7424.6007, "unit": "kL"}
